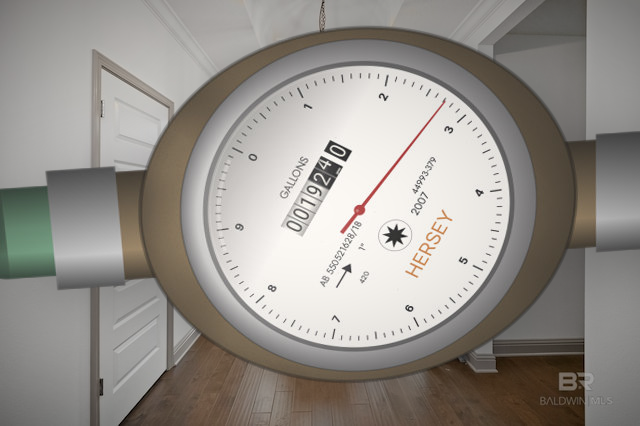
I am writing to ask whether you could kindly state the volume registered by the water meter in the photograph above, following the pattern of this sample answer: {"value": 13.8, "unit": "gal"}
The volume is {"value": 19242.7, "unit": "gal"}
